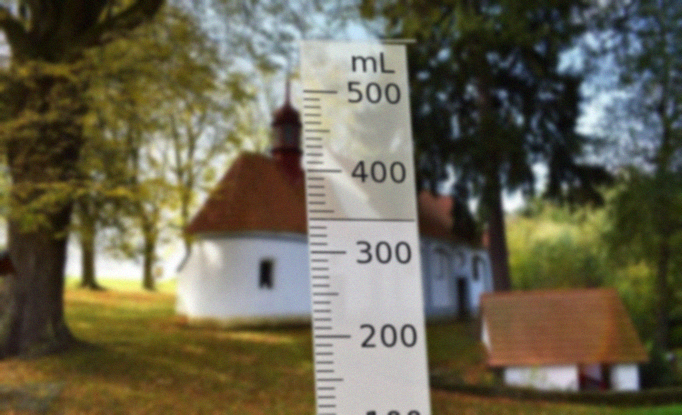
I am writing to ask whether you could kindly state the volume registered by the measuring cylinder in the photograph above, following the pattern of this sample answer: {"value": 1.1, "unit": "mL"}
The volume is {"value": 340, "unit": "mL"}
